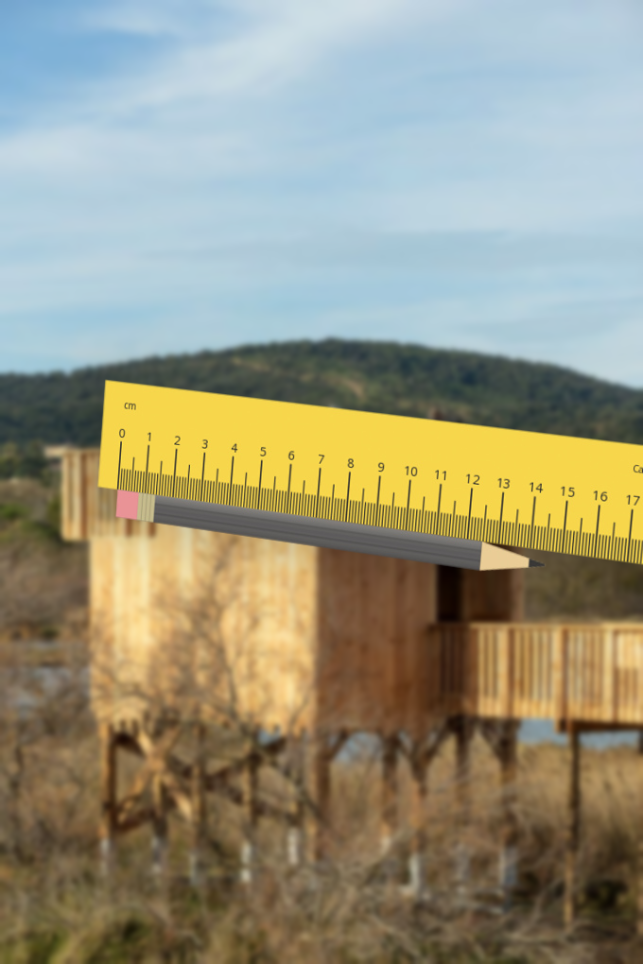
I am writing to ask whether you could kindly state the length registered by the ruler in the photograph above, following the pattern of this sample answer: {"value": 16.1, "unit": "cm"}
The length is {"value": 14.5, "unit": "cm"}
